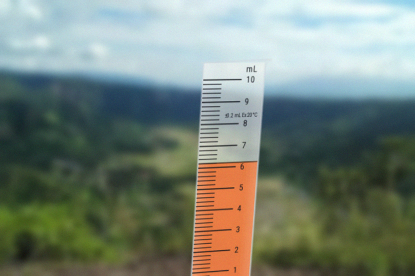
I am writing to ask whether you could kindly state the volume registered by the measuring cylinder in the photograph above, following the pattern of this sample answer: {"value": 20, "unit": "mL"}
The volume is {"value": 6.2, "unit": "mL"}
